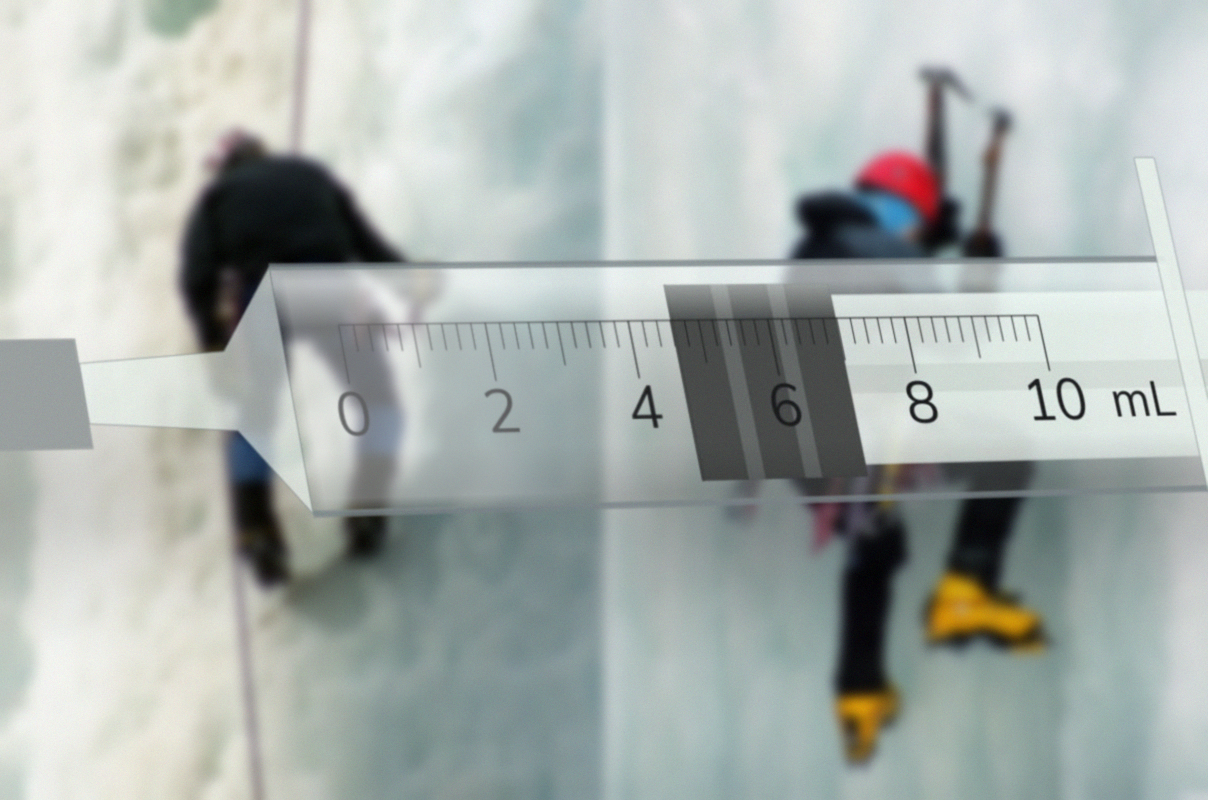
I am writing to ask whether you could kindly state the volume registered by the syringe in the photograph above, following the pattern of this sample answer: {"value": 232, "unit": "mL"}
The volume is {"value": 4.6, "unit": "mL"}
